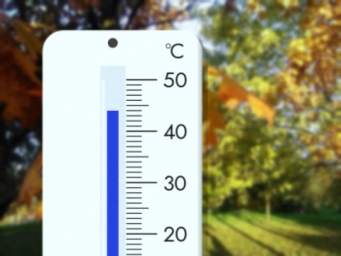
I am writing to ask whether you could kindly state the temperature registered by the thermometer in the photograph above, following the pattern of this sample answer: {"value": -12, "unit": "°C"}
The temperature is {"value": 44, "unit": "°C"}
